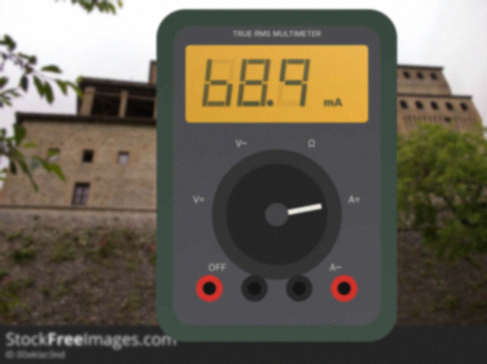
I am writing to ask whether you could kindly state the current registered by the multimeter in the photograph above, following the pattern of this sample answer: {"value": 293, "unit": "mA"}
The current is {"value": 68.9, "unit": "mA"}
